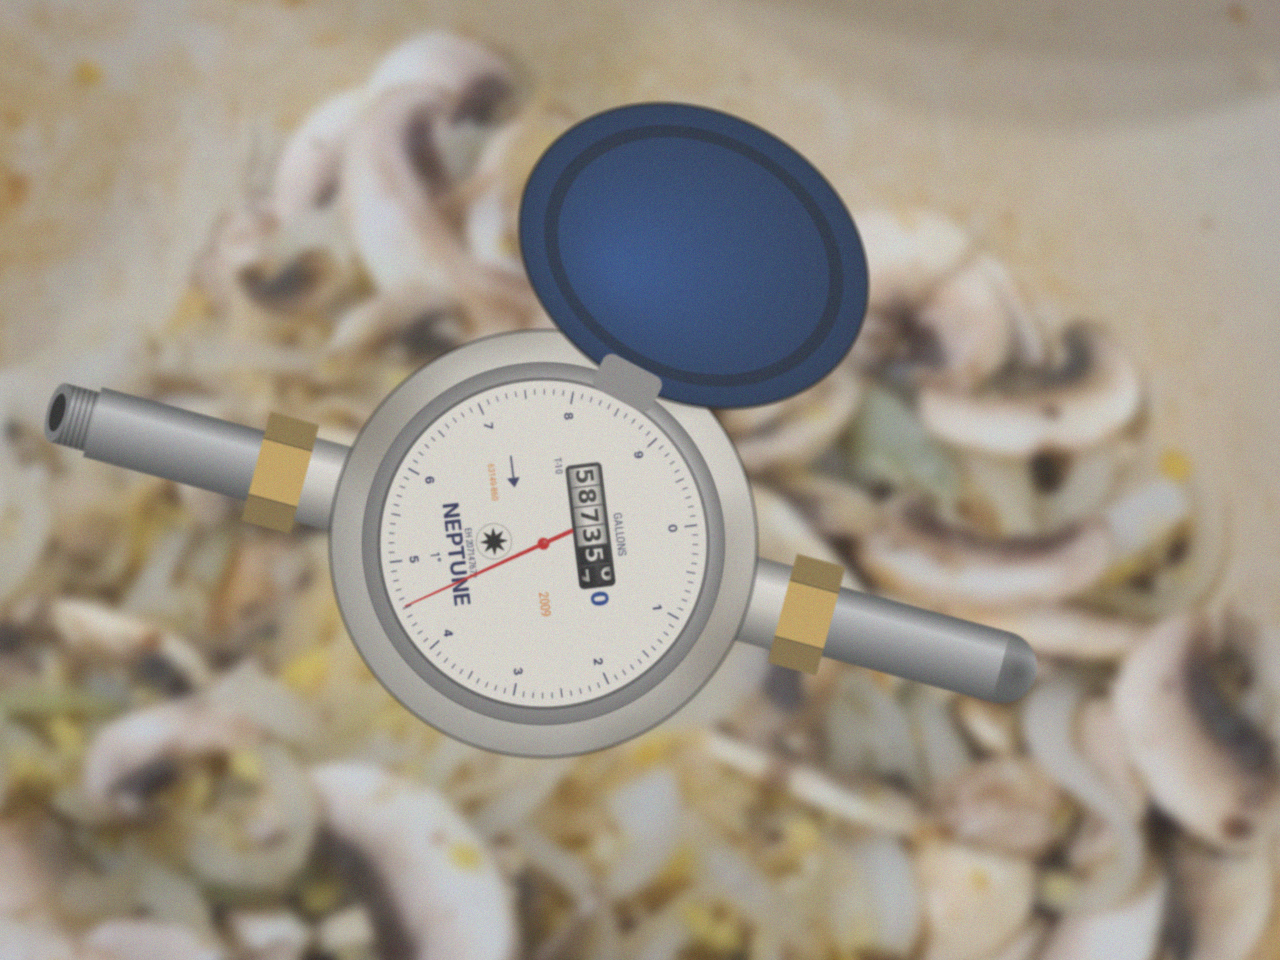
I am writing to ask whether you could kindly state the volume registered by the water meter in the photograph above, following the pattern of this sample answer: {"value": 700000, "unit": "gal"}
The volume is {"value": 5873564.5, "unit": "gal"}
